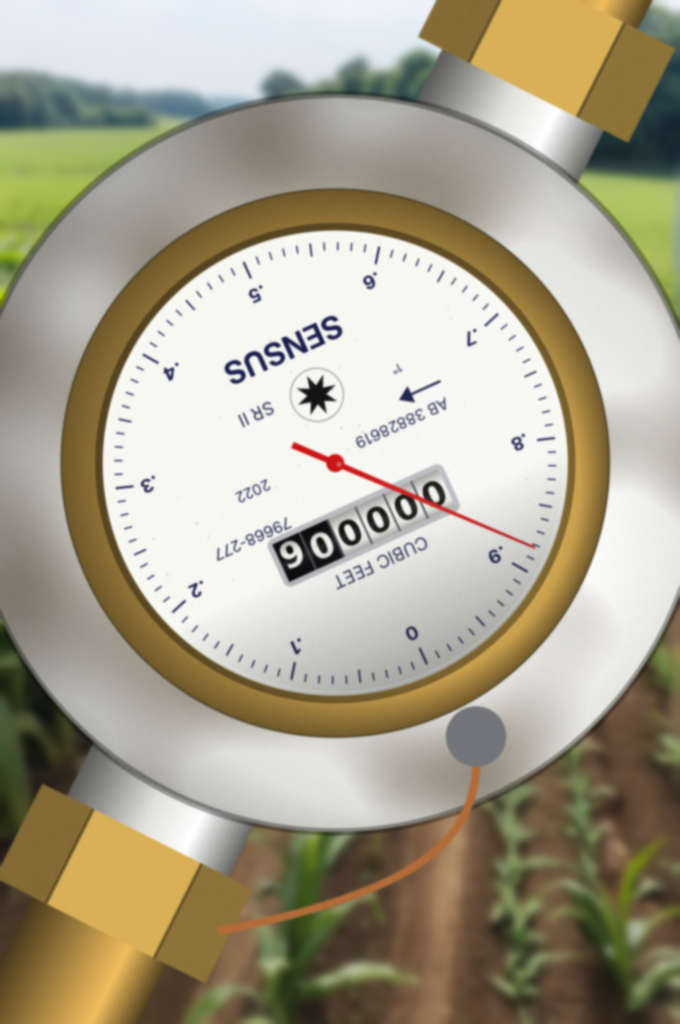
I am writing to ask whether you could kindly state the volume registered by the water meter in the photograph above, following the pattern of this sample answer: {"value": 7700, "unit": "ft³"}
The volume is {"value": 5.88, "unit": "ft³"}
